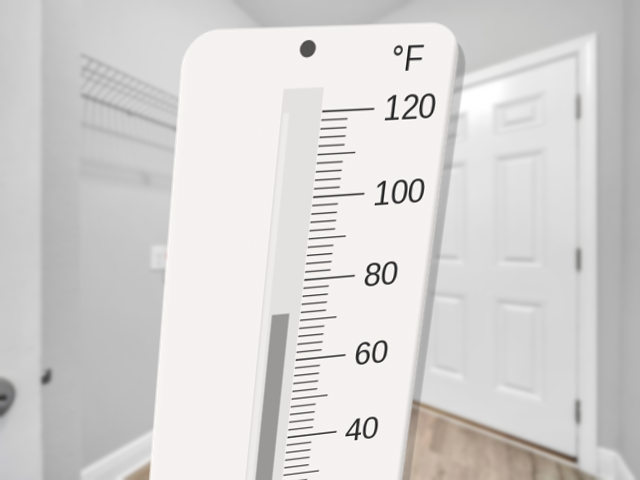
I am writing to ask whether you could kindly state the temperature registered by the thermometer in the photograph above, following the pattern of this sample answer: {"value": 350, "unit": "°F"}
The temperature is {"value": 72, "unit": "°F"}
